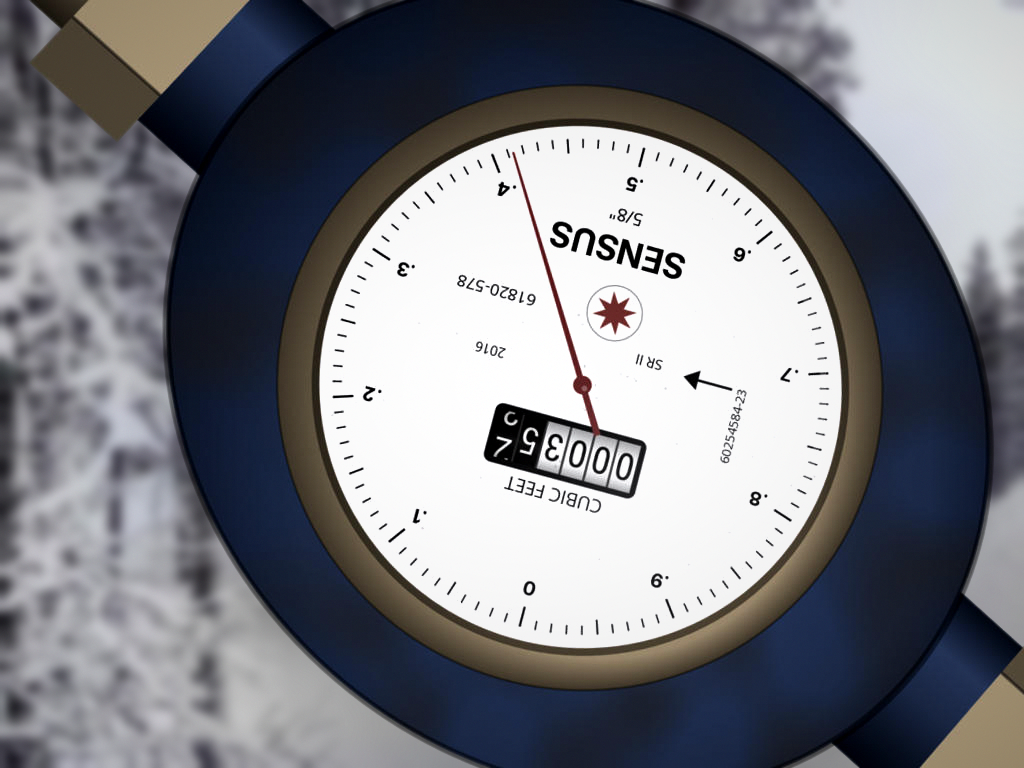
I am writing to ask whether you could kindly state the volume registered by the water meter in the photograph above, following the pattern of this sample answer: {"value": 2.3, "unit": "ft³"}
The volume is {"value": 352.41, "unit": "ft³"}
